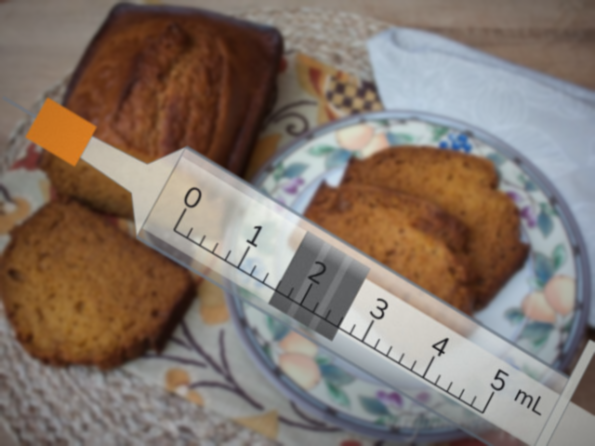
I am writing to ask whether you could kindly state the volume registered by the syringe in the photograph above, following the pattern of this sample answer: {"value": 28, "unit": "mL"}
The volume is {"value": 1.6, "unit": "mL"}
